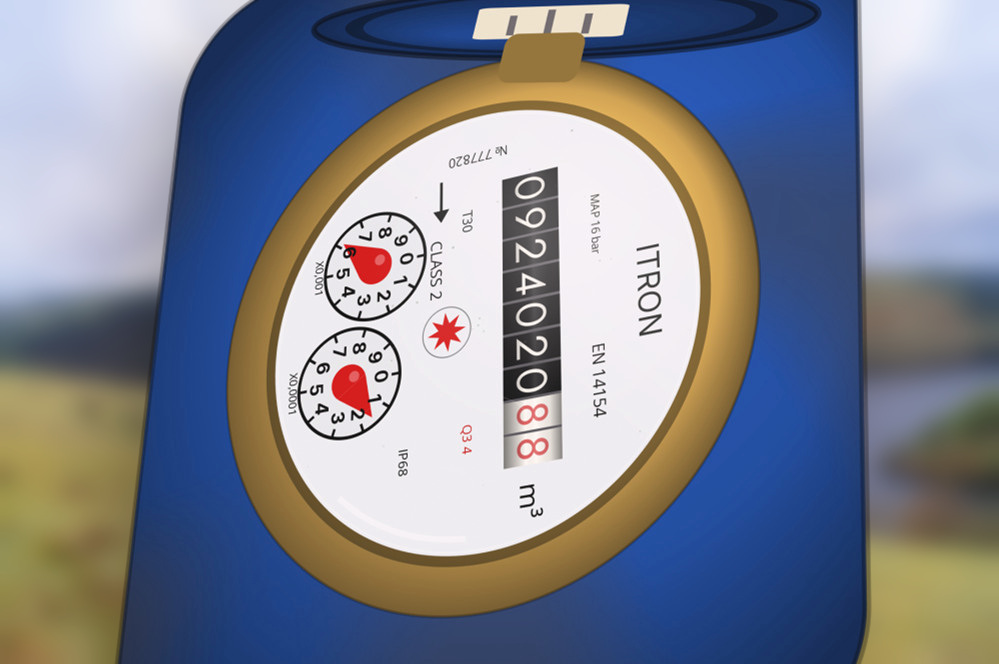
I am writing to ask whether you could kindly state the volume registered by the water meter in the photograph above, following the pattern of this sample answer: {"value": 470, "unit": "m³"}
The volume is {"value": 924020.8861, "unit": "m³"}
